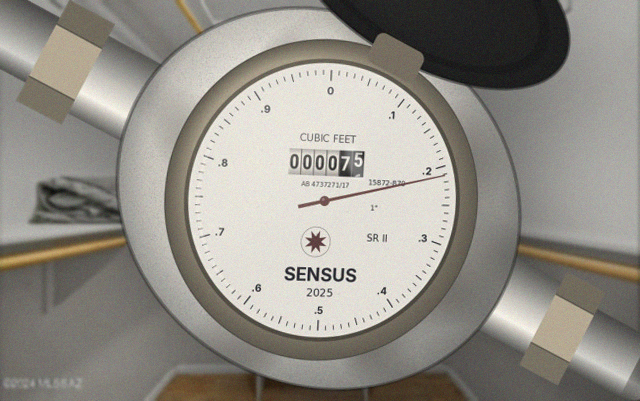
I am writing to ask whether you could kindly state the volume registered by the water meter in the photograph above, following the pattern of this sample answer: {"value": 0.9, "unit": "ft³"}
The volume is {"value": 75.21, "unit": "ft³"}
